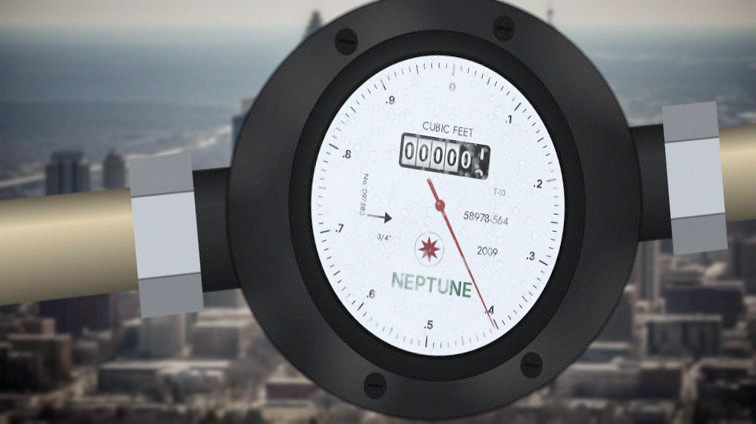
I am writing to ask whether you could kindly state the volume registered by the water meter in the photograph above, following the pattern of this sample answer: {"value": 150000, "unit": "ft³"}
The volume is {"value": 1.40, "unit": "ft³"}
